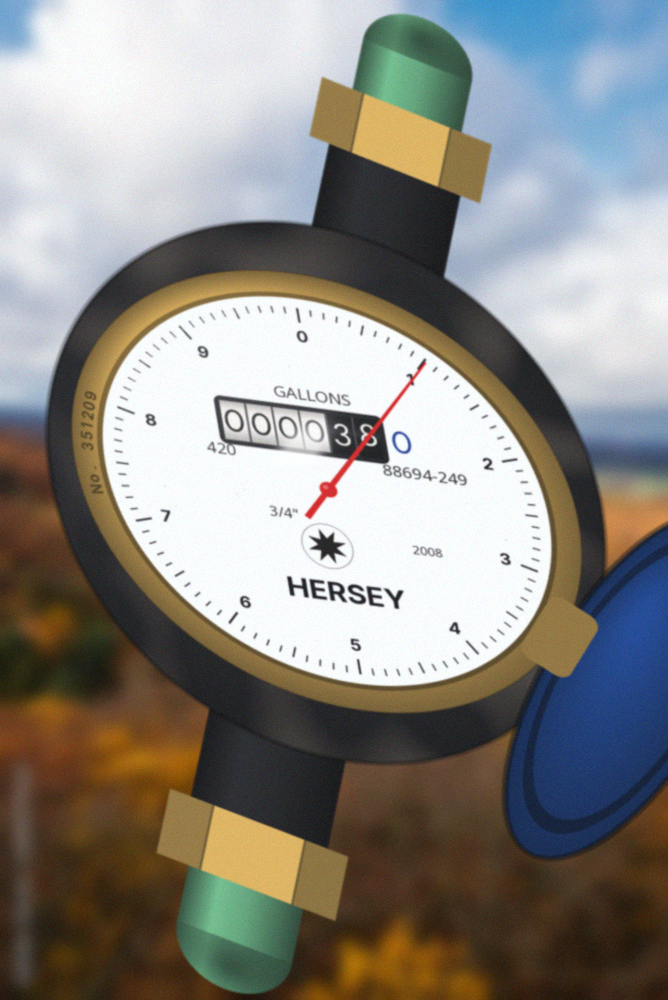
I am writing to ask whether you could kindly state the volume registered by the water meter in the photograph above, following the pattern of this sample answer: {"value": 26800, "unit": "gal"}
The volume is {"value": 381.0, "unit": "gal"}
